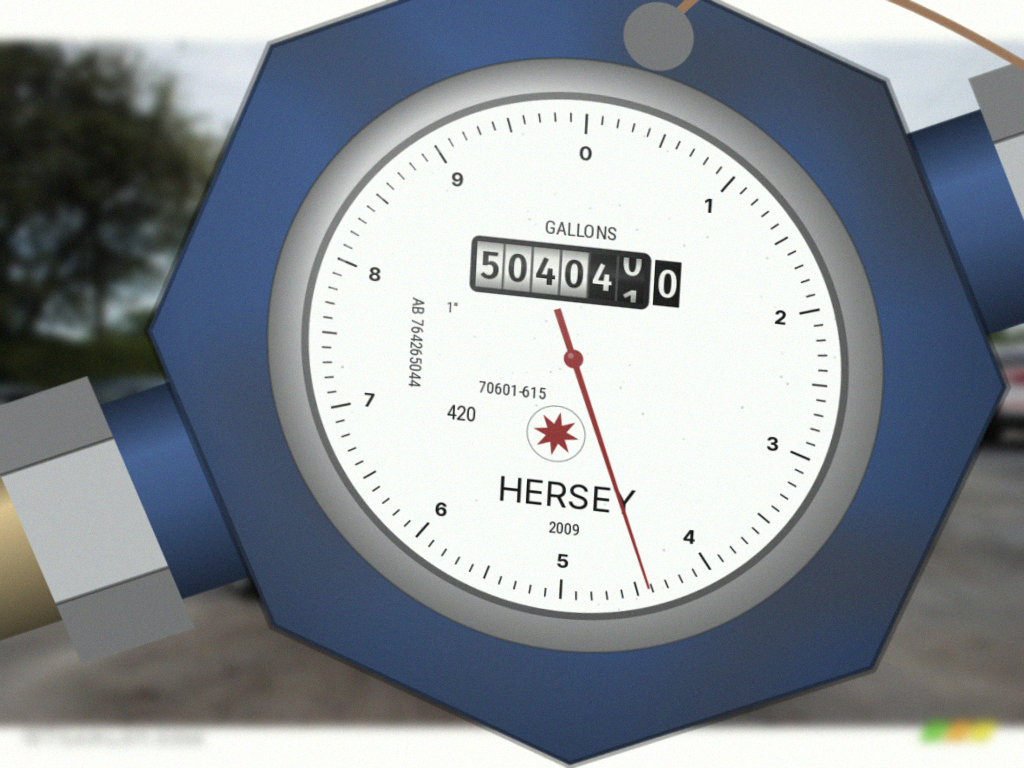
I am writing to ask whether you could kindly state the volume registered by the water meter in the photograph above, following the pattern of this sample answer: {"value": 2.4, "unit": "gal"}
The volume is {"value": 5040404.4, "unit": "gal"}
